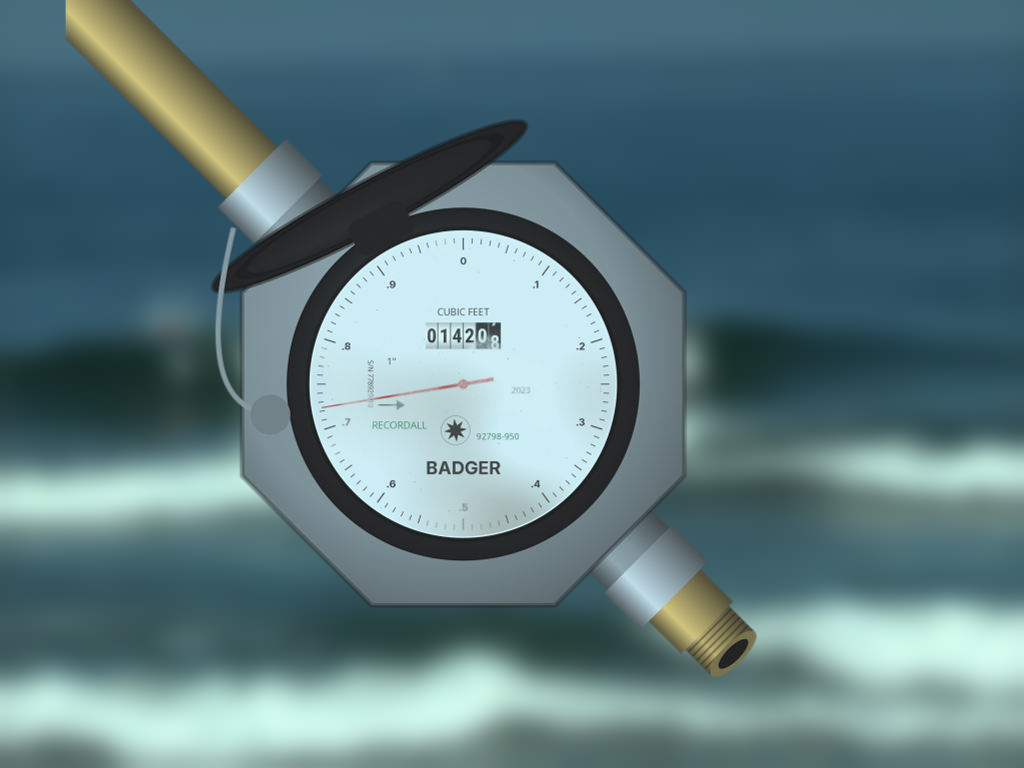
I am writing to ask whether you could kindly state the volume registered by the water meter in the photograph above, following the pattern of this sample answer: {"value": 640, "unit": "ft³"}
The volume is {"value": 14207.72, "unit": "ft³"}
